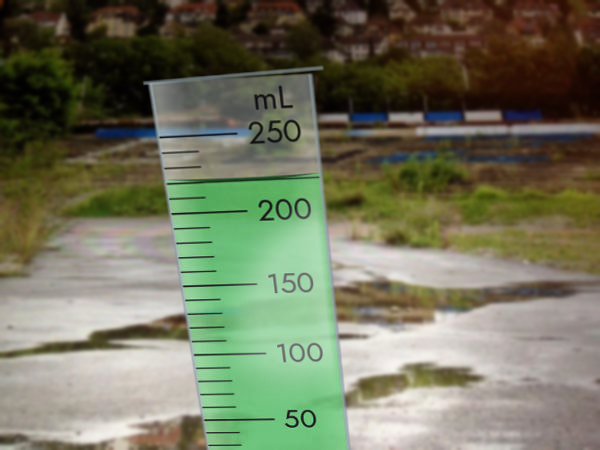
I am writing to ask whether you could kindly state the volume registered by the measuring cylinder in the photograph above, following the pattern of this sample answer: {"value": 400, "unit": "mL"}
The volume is {"value": 220, "unit": "mL"}
